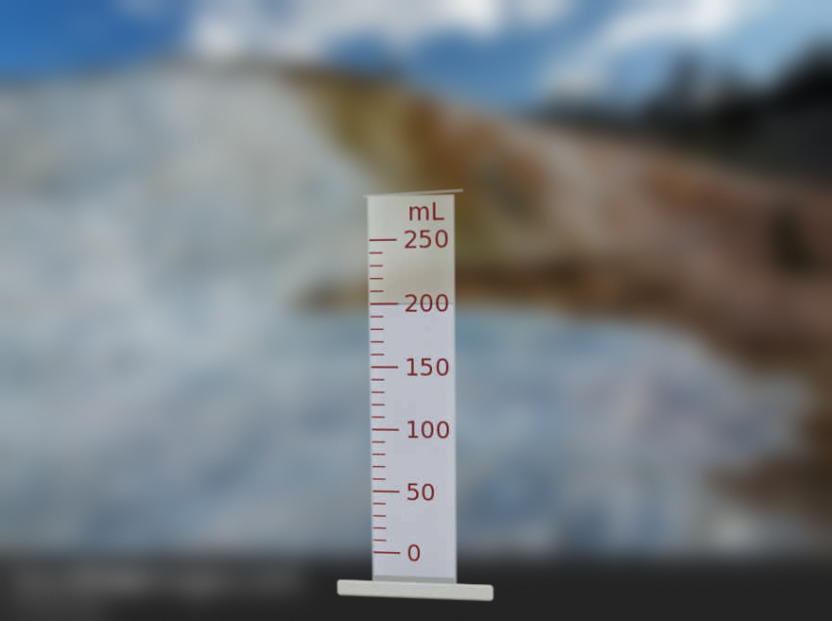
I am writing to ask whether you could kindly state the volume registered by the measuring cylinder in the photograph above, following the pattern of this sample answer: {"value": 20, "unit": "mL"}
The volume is {"value": 200, "unit": "mL"}
